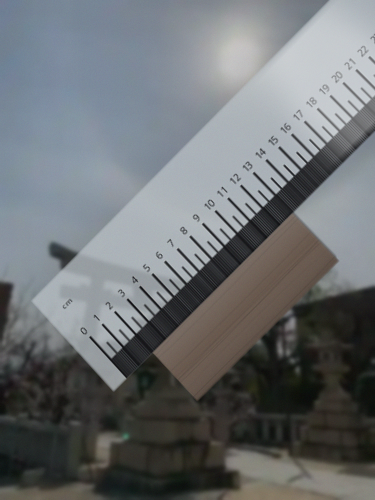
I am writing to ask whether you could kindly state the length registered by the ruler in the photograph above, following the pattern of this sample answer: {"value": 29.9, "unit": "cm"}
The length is {"value": 11, "unit": "cm"}
